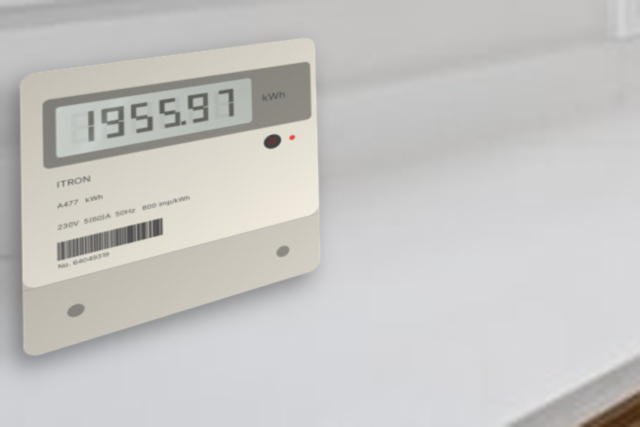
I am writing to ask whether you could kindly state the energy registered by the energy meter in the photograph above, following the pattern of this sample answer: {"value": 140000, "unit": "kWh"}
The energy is {"value": 1955.97, "unit": "kWh"}
